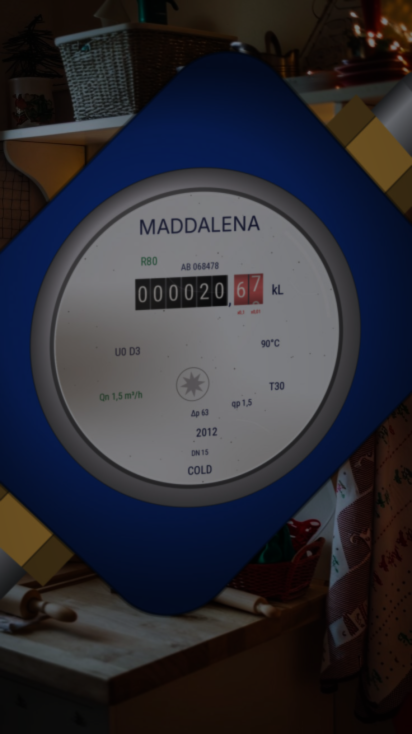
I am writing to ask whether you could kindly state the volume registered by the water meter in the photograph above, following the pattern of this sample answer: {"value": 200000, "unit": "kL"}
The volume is {"value": 20.67, "unit": "kL"}
